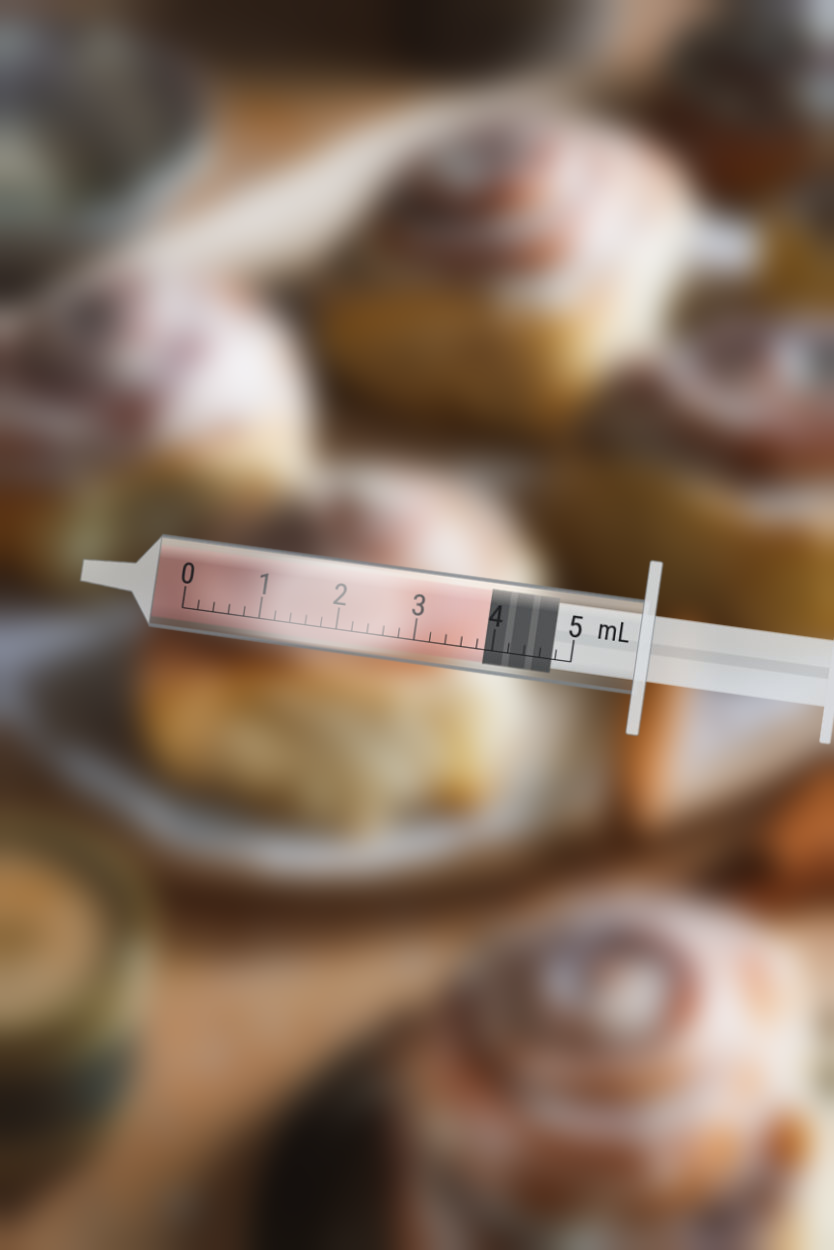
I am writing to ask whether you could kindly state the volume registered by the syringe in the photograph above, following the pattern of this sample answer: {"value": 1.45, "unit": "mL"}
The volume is {"value": 3.9, "unit": "mL"}
